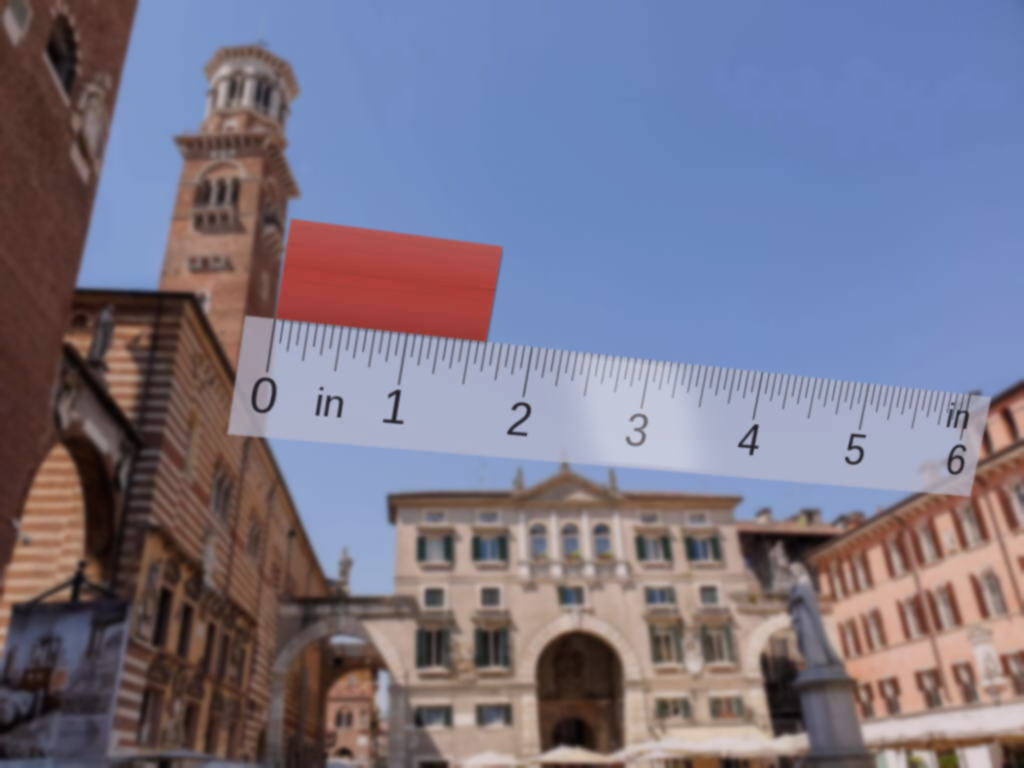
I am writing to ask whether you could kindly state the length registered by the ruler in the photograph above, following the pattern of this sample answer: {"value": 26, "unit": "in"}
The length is {"value": 1.625, "unit": "in"}
